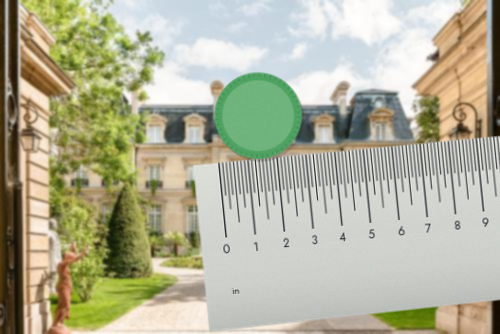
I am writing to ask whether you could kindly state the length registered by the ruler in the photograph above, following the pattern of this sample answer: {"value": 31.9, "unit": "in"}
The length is {"value": 3, "unit": "in"}
